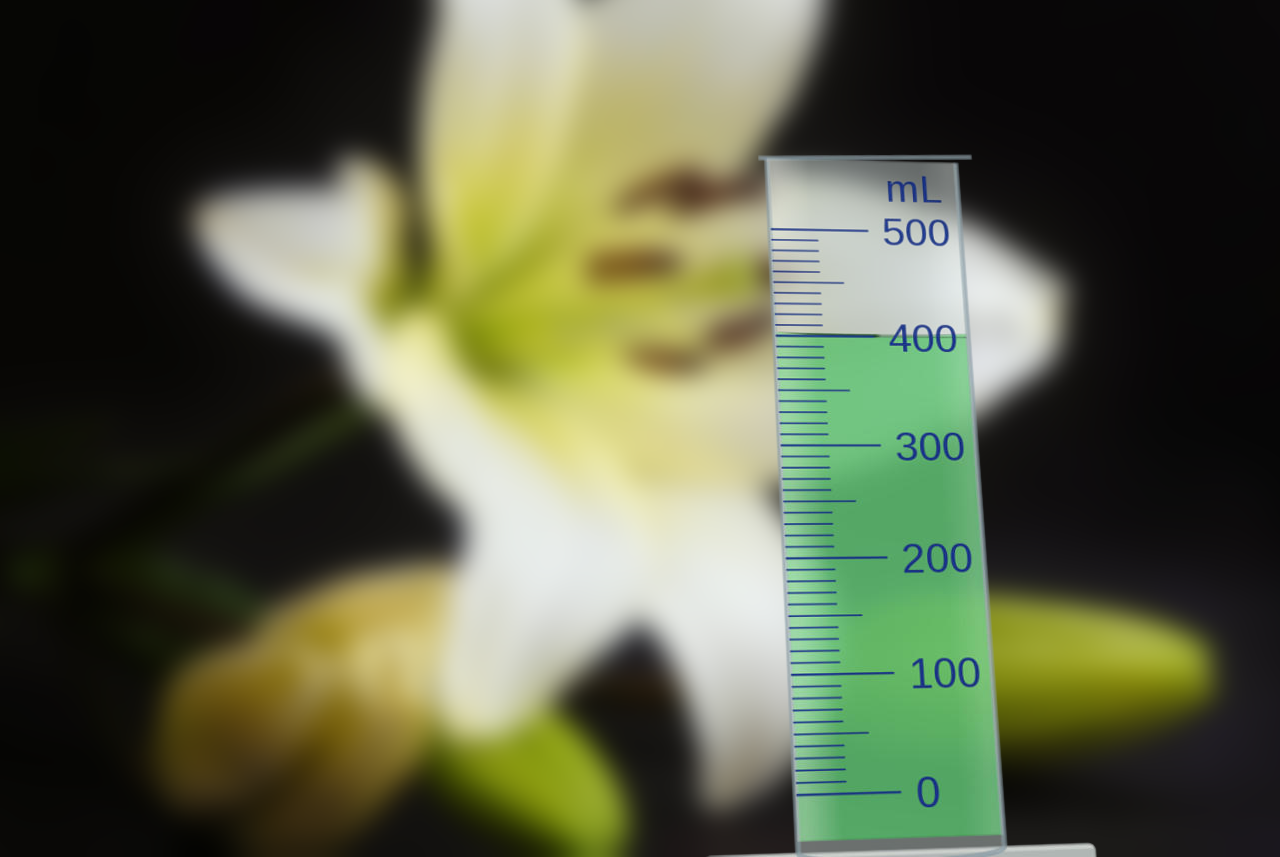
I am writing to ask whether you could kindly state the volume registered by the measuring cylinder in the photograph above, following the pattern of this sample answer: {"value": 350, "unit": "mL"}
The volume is {"value": 400, "unit": "mL"}
